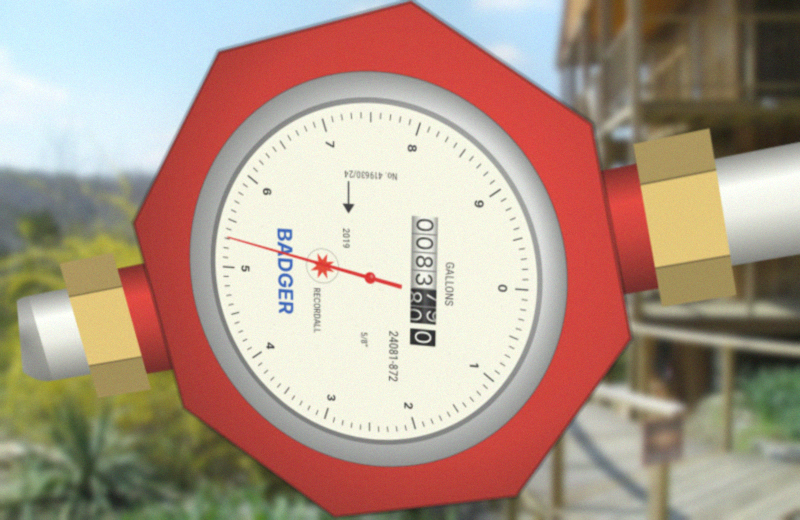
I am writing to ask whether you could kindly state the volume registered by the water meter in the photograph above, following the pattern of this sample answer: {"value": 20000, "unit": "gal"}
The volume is {"value": 83795.3, "unit": "gal"}
